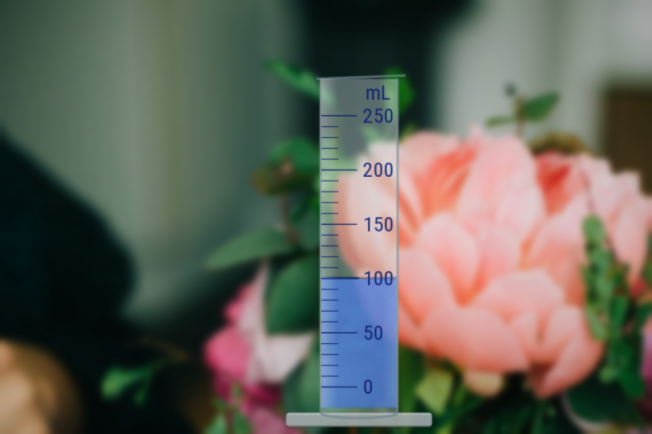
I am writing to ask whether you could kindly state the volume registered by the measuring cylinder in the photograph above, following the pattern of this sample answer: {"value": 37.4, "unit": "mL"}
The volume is {"value": 100, "unit": "mL"}
